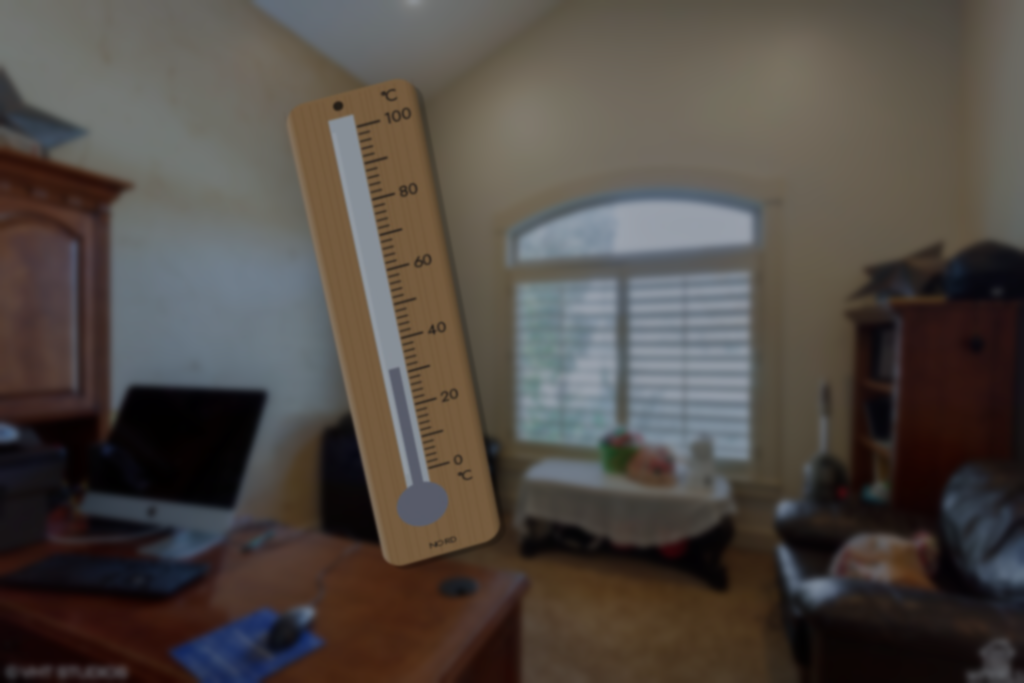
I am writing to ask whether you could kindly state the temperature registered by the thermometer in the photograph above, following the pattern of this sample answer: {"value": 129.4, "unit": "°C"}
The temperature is {"value": 32, "unit": "°C"}
